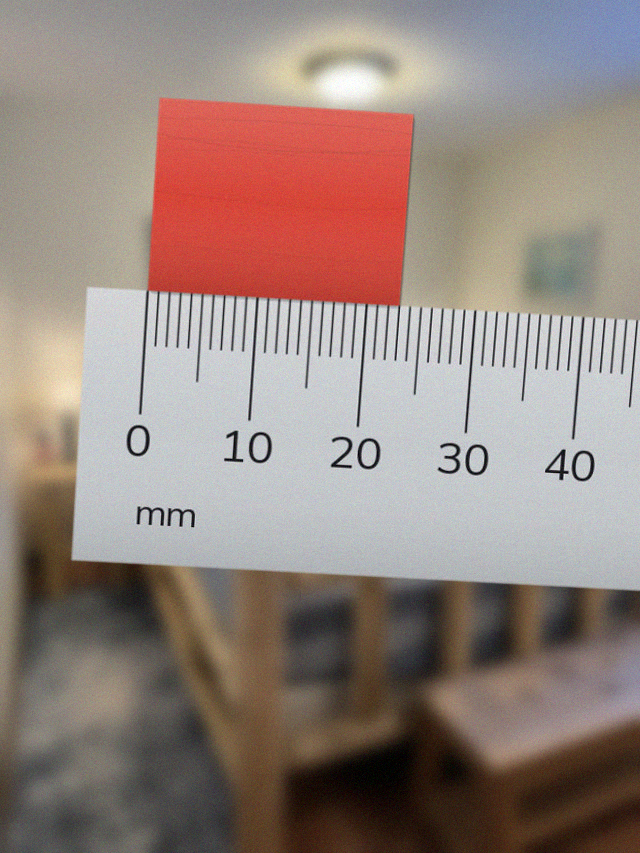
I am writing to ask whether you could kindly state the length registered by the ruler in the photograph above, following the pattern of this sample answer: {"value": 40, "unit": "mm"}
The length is {"value": 23, "unit": "mm"}
